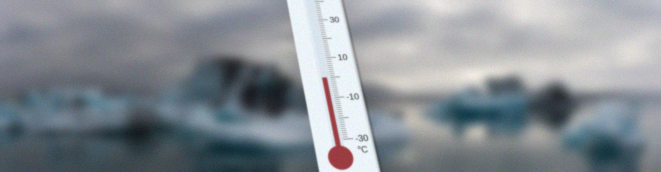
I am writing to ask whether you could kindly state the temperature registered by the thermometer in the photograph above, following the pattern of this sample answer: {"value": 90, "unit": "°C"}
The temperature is {"value": 0, "unit": "°C"}
